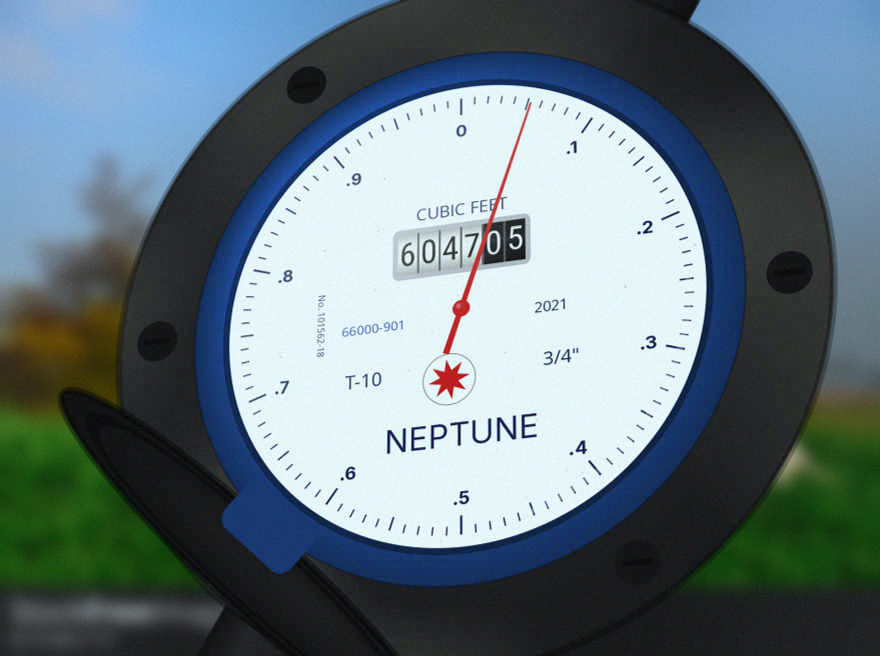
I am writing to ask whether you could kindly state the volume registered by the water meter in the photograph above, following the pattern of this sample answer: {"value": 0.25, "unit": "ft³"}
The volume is {"value": 604705.05, "unit": "ft³"}
